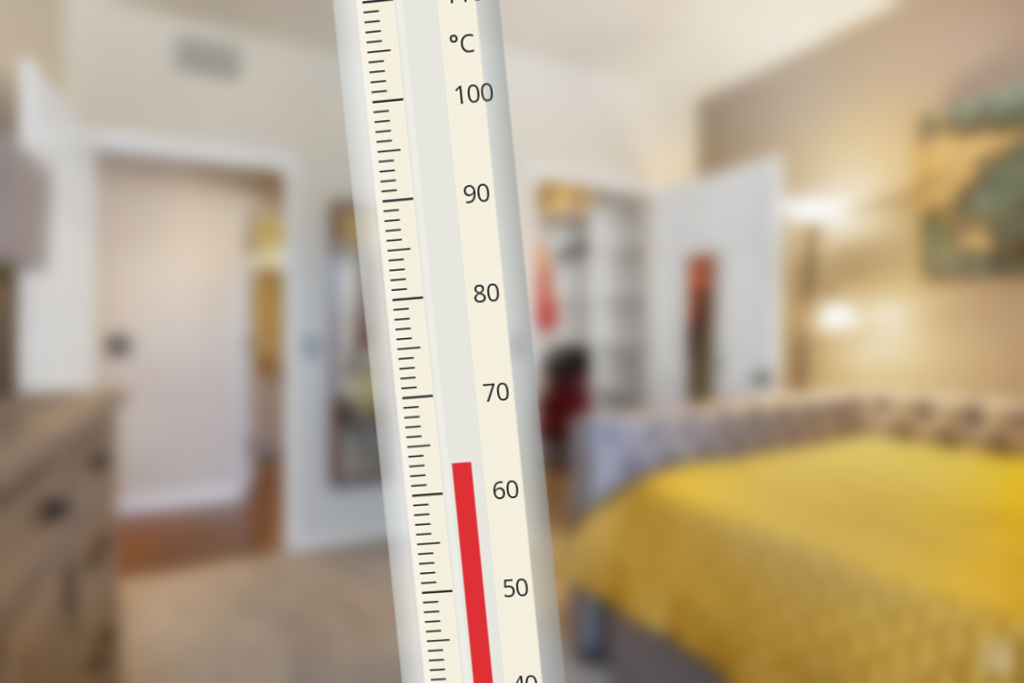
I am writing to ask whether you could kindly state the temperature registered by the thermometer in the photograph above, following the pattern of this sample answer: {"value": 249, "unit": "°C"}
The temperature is {"value": 63, "unit": "°C"}
